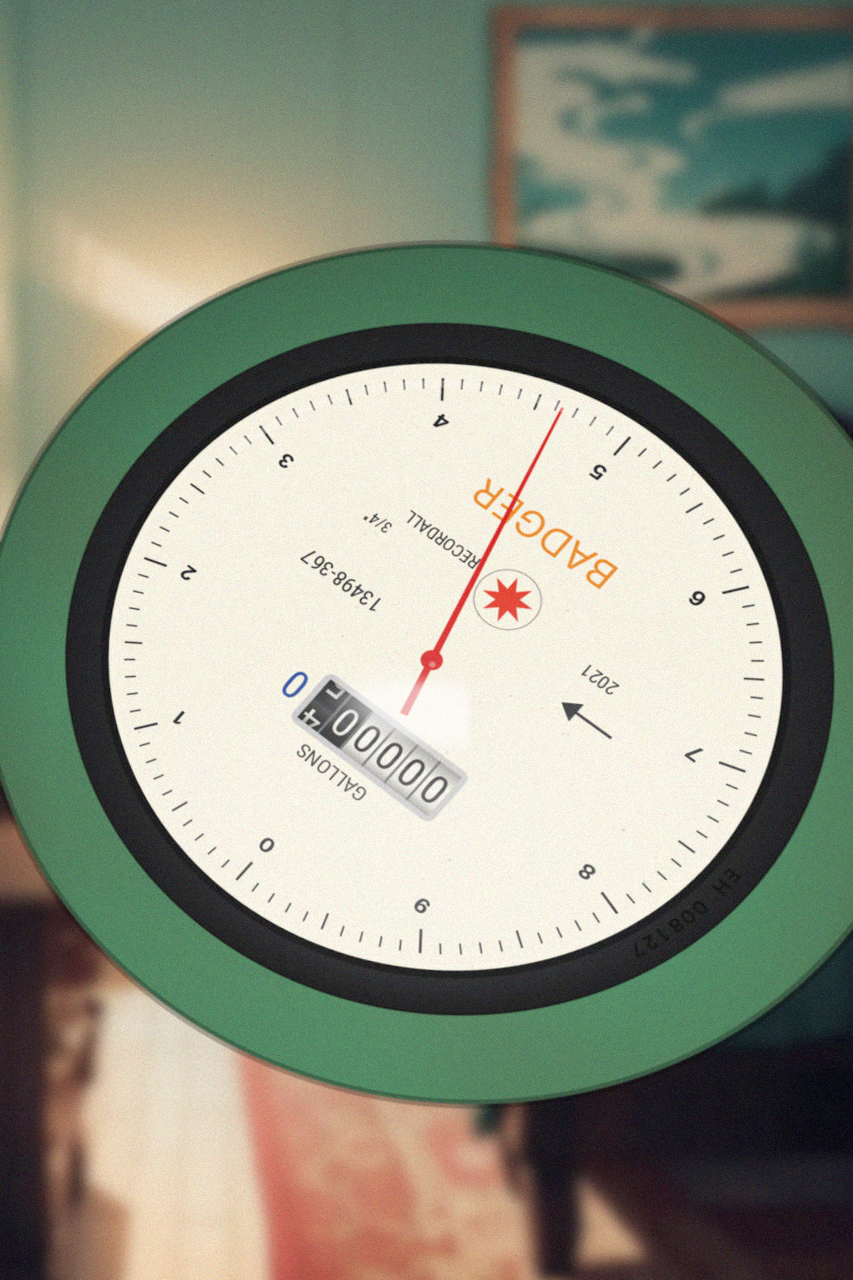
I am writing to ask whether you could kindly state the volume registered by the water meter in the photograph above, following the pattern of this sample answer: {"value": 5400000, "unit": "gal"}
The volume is {"value": 44.6, "unit": "gal"}
